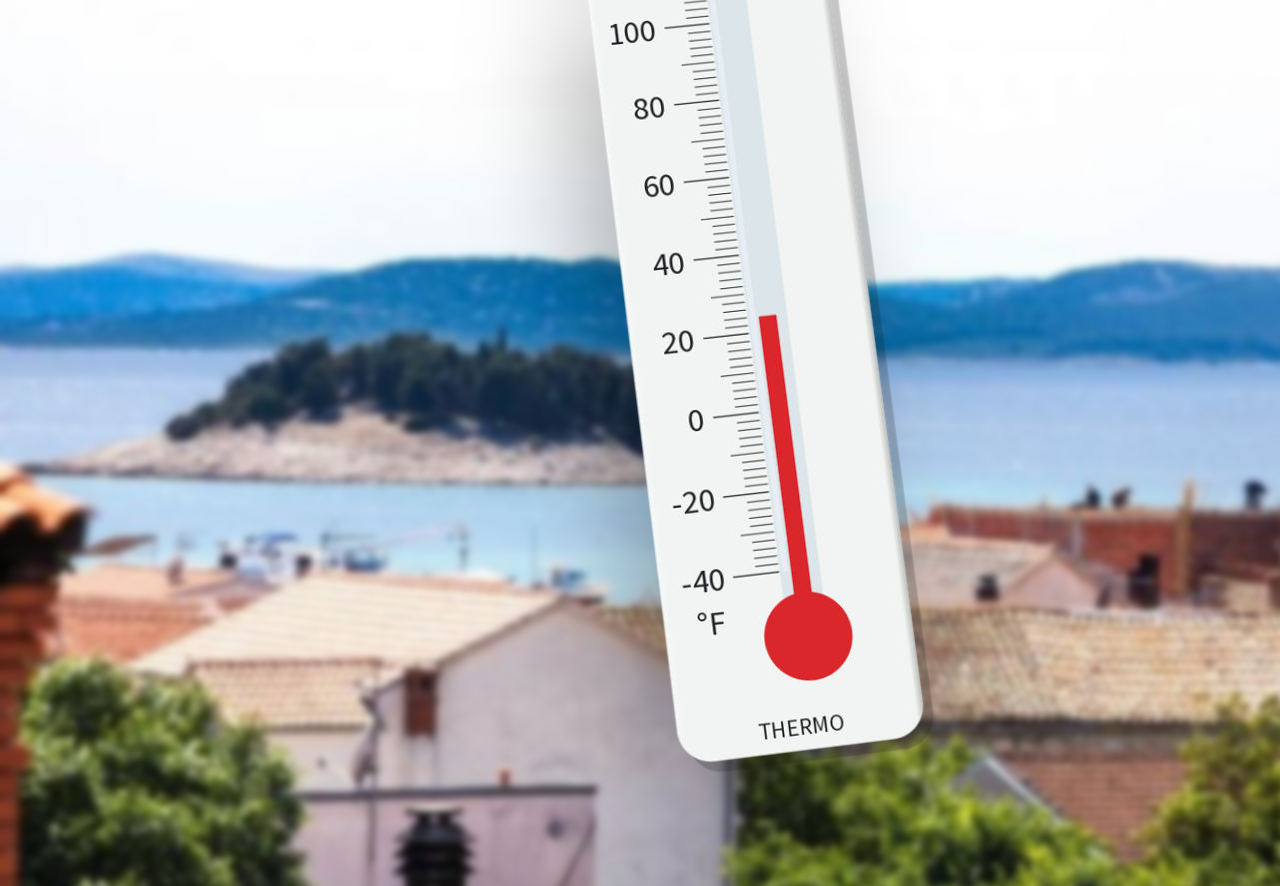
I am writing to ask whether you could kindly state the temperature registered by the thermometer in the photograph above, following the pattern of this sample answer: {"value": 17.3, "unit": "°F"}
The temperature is {"value": 24, "unit": "°F"}
